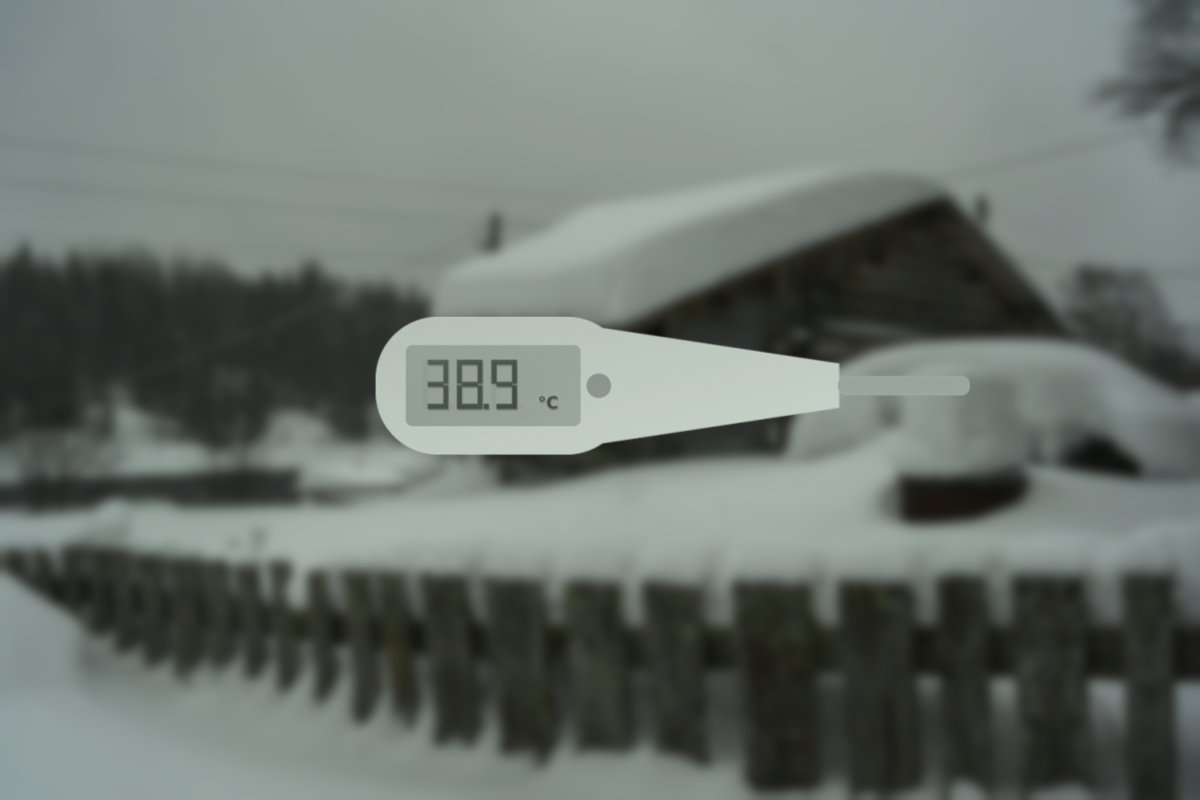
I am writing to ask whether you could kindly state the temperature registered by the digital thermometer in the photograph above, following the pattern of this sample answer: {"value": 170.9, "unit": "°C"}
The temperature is {"value": 38.9, "unit": "°C"}
